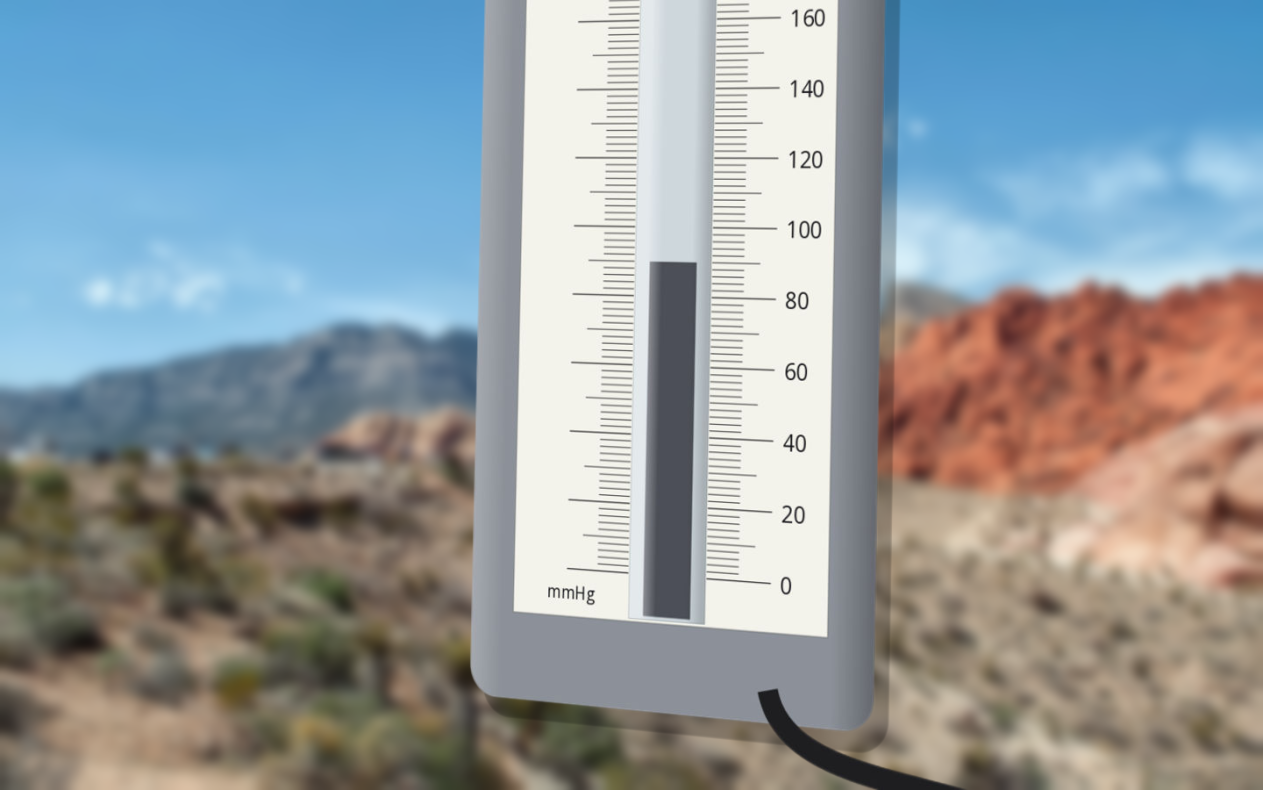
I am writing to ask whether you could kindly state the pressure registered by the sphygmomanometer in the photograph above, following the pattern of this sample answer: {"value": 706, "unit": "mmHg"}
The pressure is {"value": 90, "unit": "mmHg"}
